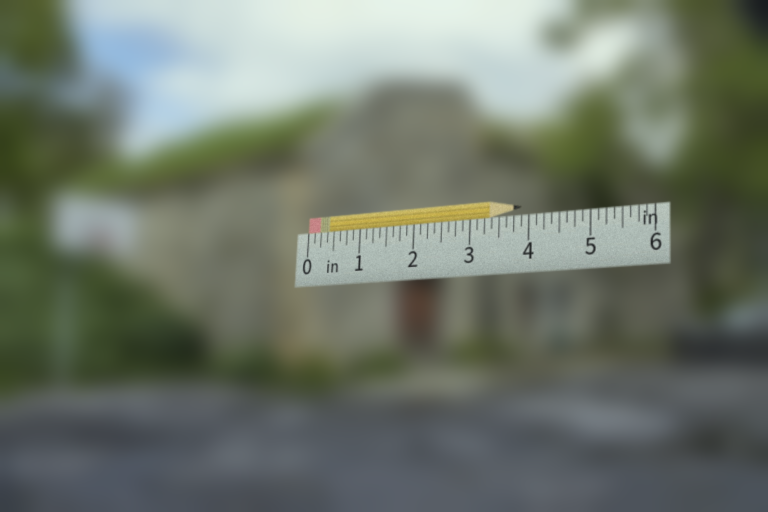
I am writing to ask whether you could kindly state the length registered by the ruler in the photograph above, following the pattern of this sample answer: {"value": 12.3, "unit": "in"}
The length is {"value": 3.875, "unit": "in"}
